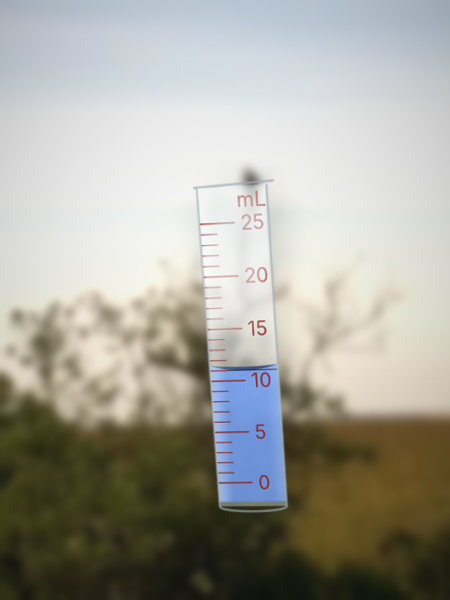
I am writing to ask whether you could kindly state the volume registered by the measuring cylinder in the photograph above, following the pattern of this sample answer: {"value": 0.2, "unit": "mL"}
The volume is {"value": 11, "unit": "mL"}
